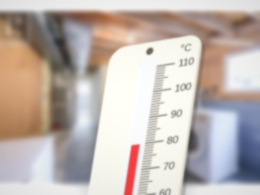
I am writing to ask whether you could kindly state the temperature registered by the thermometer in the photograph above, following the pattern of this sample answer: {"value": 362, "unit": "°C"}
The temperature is {"value": 80, "unit": "°C"}
